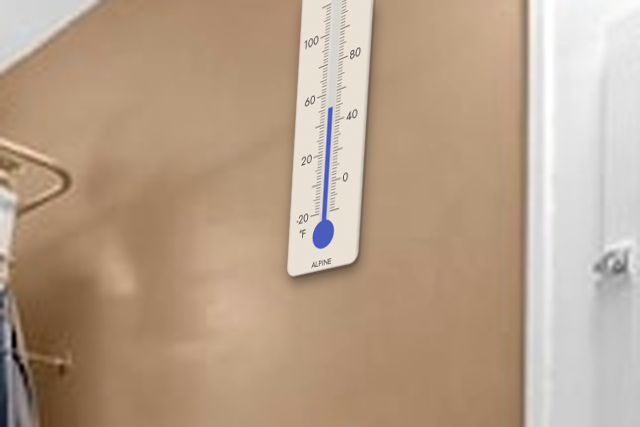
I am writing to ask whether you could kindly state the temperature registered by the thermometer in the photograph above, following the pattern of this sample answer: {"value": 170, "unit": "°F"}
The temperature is {"value": 50, "unit": "°F"}
